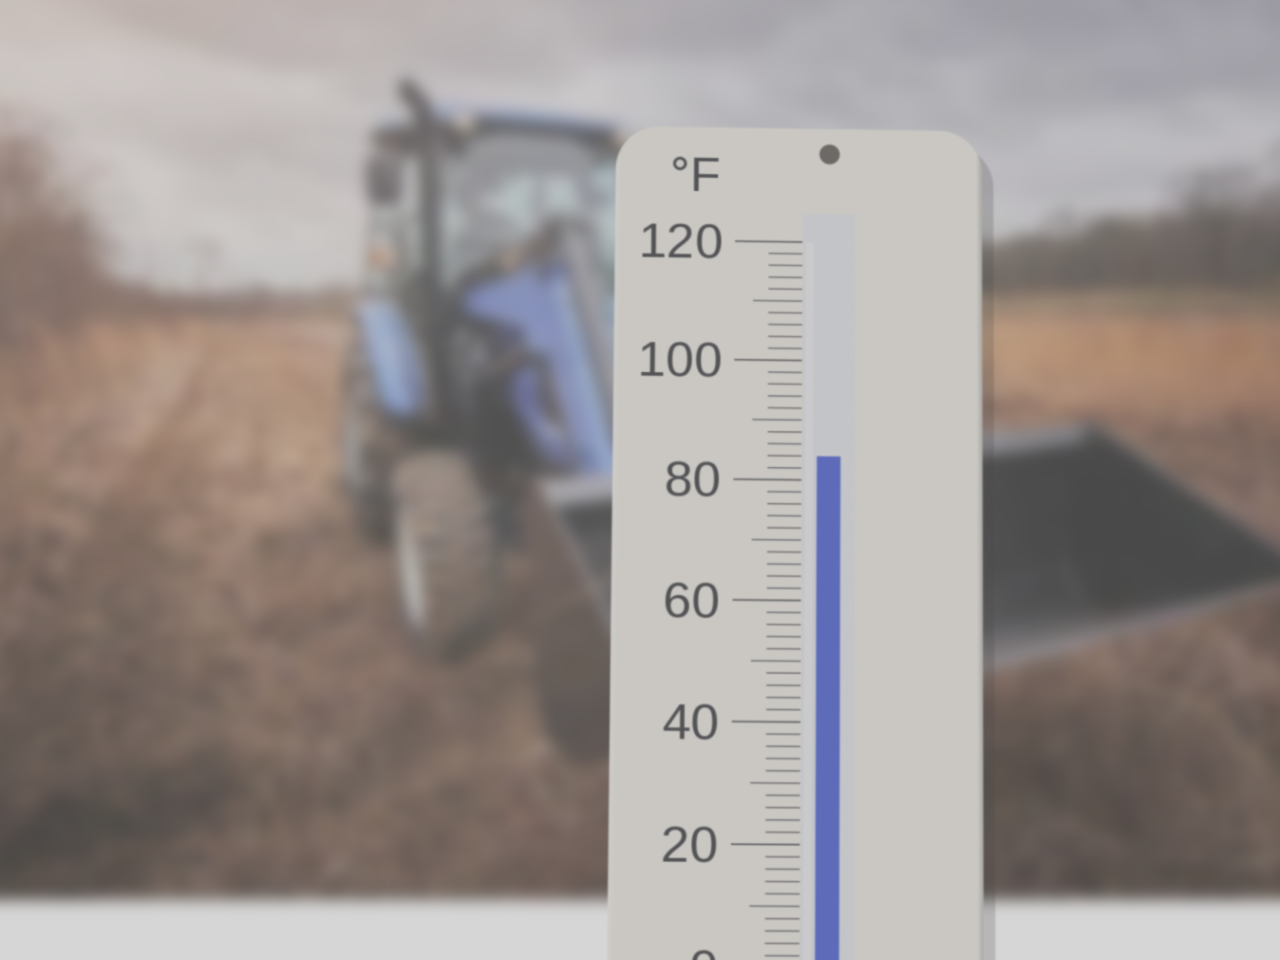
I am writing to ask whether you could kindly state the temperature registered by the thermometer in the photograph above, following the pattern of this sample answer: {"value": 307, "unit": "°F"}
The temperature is {"value": 84, "unit": "°F"}
